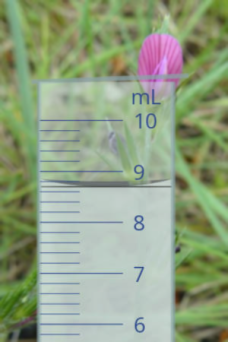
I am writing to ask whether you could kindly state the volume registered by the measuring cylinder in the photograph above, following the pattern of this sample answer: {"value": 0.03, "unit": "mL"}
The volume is {"value": 8.7, "unit": "mL"}
